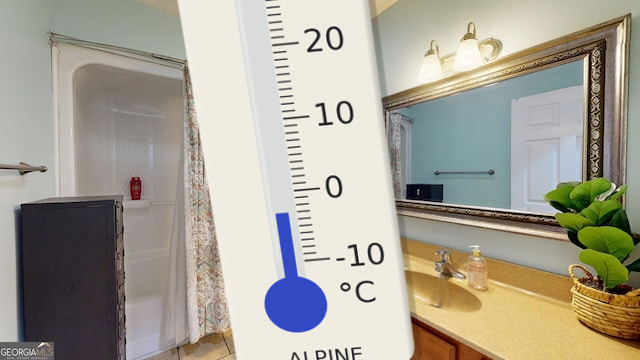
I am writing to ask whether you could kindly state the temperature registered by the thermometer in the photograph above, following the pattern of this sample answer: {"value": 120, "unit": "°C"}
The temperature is {"value": -3, "unit": "°C"}
